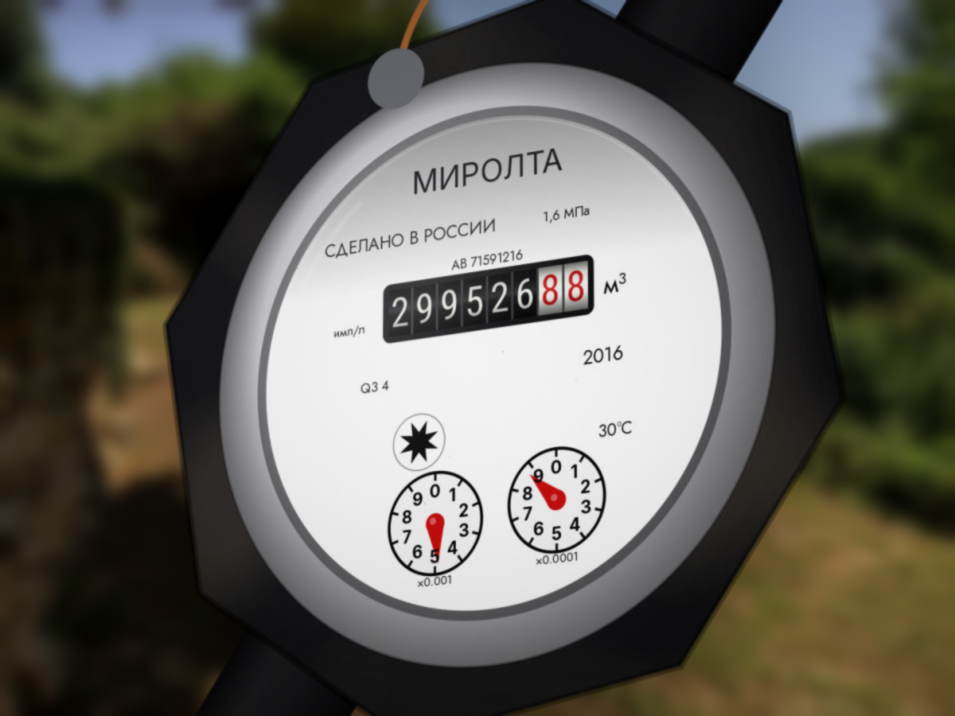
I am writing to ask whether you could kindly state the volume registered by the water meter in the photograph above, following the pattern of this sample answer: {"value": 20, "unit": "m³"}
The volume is {"value": 299526.8848, "unit": "m³"}
